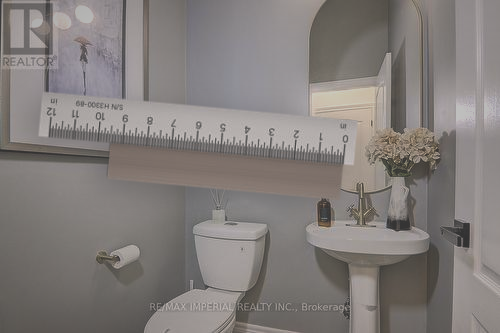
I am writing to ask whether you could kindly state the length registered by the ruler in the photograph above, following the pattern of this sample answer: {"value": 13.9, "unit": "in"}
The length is {"value": 9.5, "unit": "in"}
